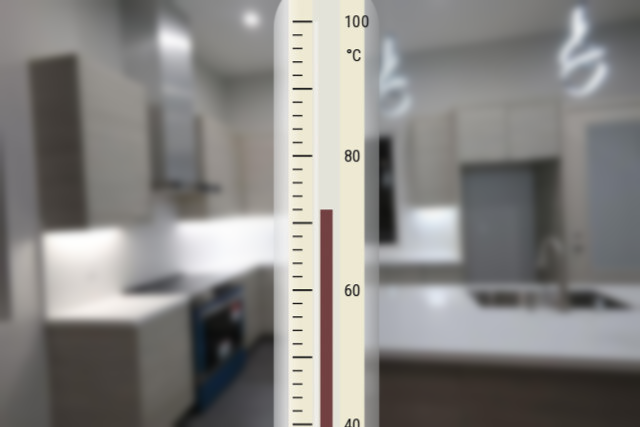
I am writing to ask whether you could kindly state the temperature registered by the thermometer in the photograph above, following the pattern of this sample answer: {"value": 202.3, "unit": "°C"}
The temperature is {"value": 72, "unit": "°C"}
